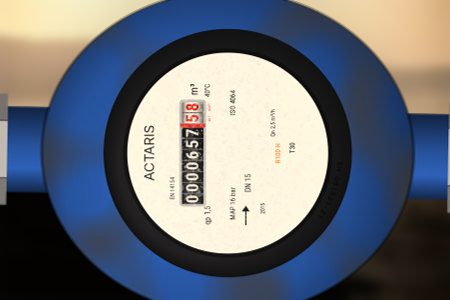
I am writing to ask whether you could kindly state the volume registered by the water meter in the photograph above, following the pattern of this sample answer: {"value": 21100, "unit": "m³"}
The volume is {"value": 657.58, "unit": "m³"}
